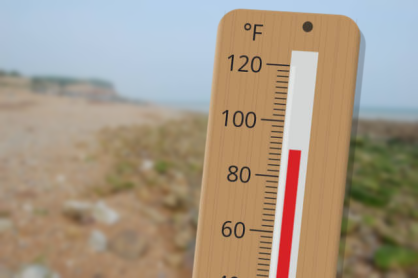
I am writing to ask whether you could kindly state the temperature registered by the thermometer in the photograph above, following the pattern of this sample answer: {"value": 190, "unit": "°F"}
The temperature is {"value": 90, "unit": "°F"}
